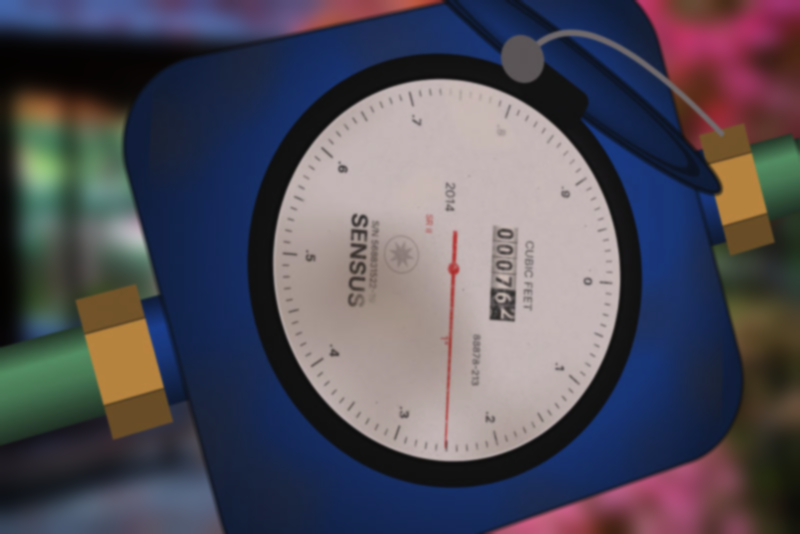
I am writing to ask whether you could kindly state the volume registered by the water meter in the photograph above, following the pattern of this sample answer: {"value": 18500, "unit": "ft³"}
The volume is {"value": 762.25, "unit": "ft³"}
